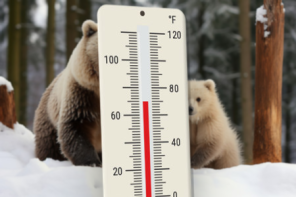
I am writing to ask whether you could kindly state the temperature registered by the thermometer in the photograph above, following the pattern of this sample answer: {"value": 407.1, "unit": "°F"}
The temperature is {"value": 70, "unit": "°F"}
